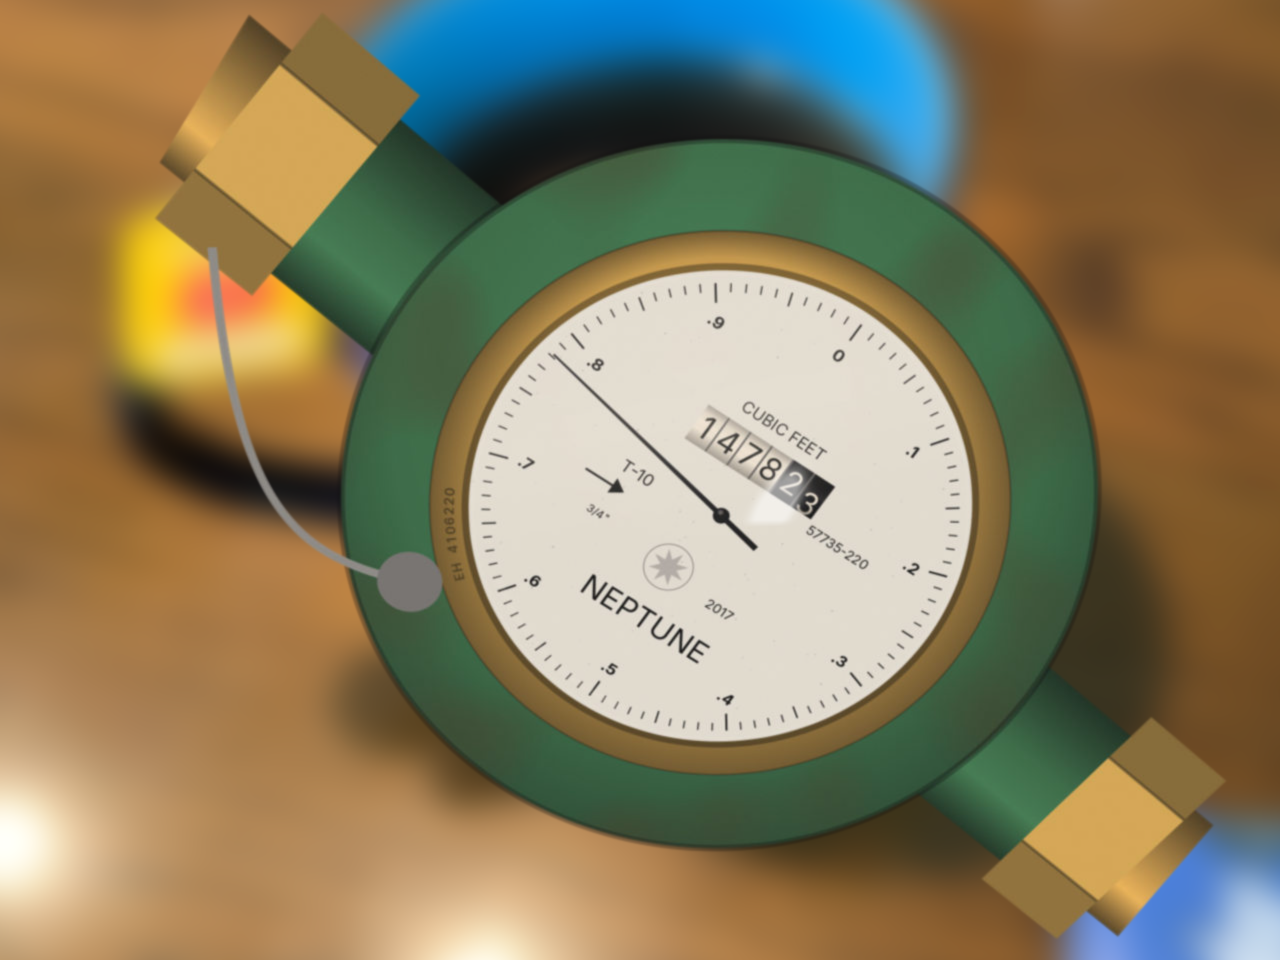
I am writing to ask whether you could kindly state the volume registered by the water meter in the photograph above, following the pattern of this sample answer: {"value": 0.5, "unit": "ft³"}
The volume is {"value": 147822.78, "unit": "ft³"}
